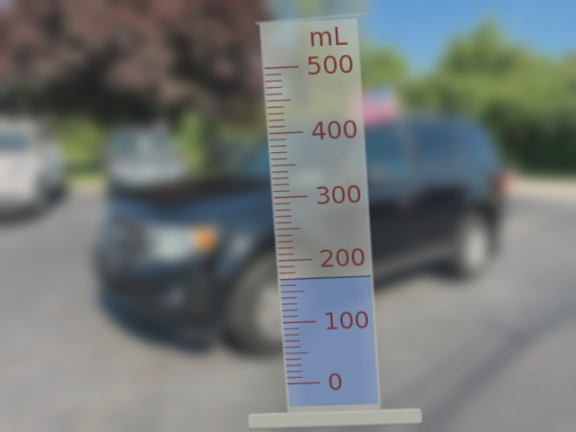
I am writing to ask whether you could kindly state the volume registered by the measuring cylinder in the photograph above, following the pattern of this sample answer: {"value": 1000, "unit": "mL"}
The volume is {"value": 170, "unit": "mL"}
